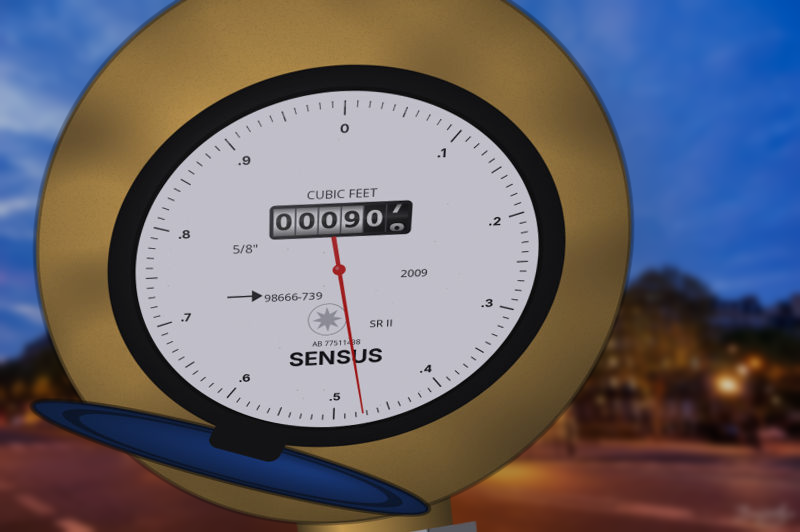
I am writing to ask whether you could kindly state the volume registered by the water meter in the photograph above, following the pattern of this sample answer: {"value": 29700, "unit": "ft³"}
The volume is {"value": 907.47, "unit": "ft³"}
